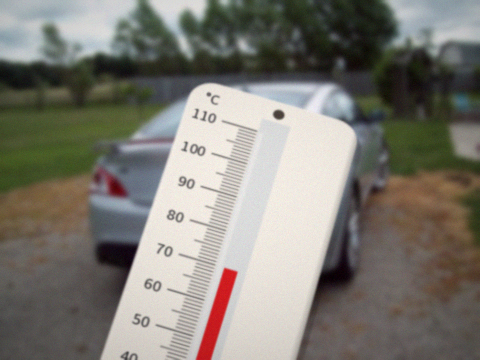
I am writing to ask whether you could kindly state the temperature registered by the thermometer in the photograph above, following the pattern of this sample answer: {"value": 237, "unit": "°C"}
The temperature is {"value": 70, "unit": "°C"}
